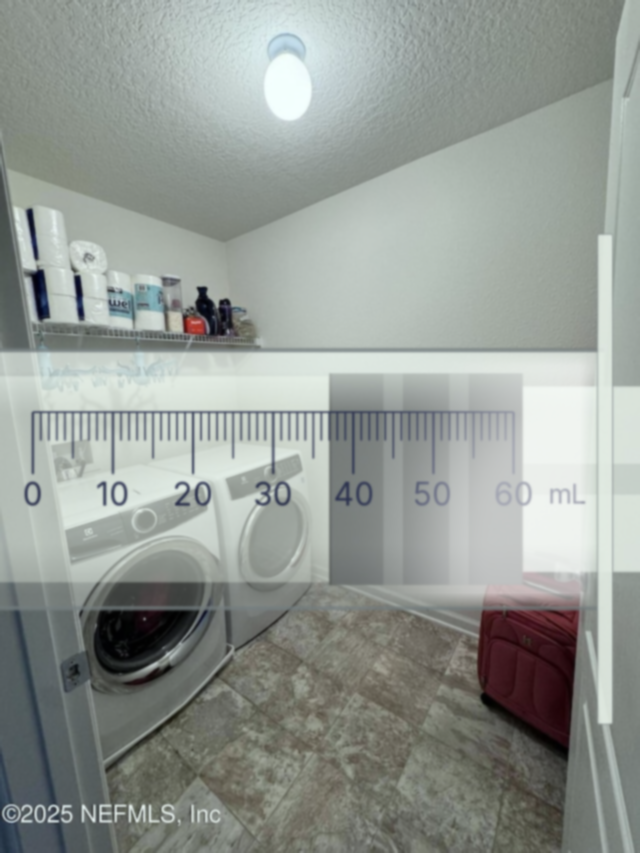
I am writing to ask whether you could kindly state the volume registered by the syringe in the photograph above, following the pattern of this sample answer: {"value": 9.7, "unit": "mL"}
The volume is {"value": 37, "unit": "mL"}
